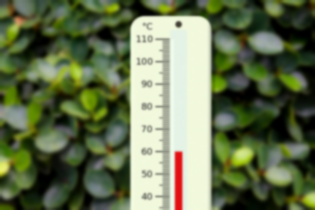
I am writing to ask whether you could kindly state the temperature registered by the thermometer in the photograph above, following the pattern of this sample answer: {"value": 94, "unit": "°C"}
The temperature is {"value": 60, "unit": "°C"}
